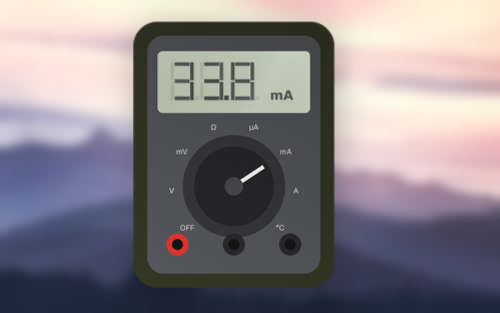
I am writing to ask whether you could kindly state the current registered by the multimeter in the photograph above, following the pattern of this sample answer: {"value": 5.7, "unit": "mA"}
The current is {"value": 33.8, "unit": "mA"}
